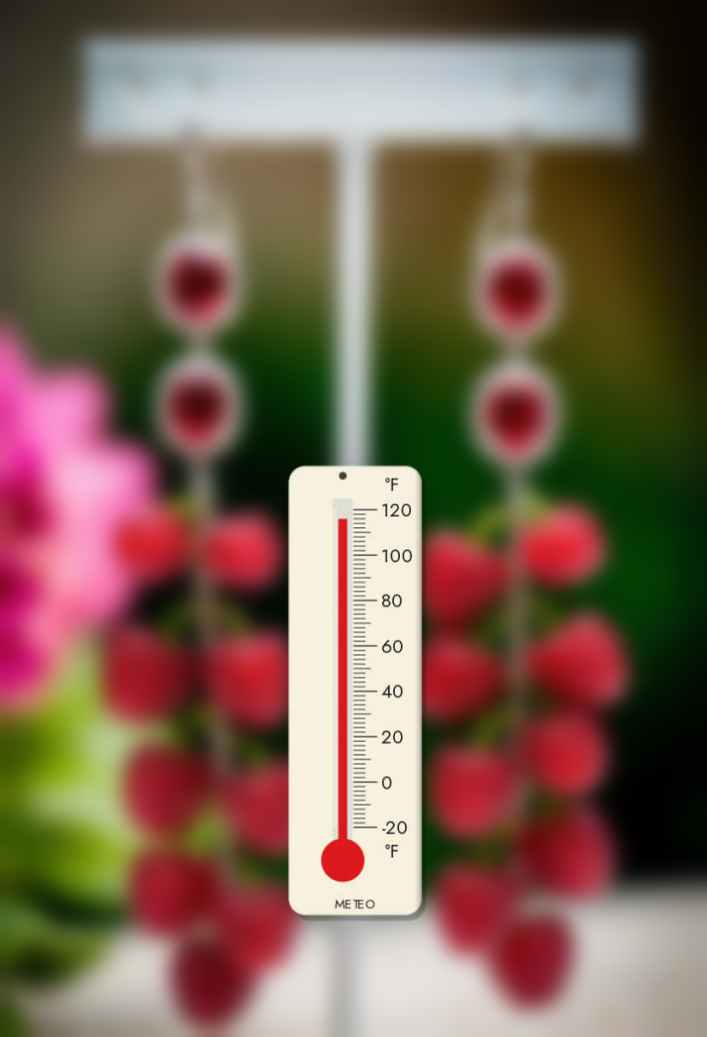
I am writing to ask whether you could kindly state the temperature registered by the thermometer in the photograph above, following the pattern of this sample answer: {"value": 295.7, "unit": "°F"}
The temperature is {"value": 116, "unit": "°F"}
